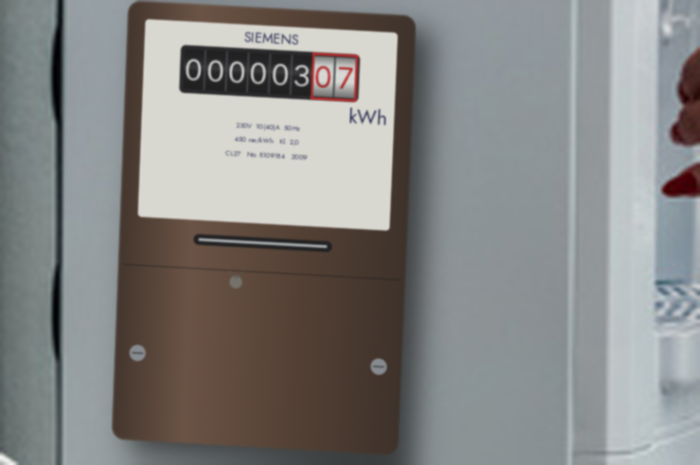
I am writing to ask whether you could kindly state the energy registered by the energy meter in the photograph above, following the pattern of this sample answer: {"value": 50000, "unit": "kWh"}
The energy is {"value": 3.07, "unit": "kWh"}
